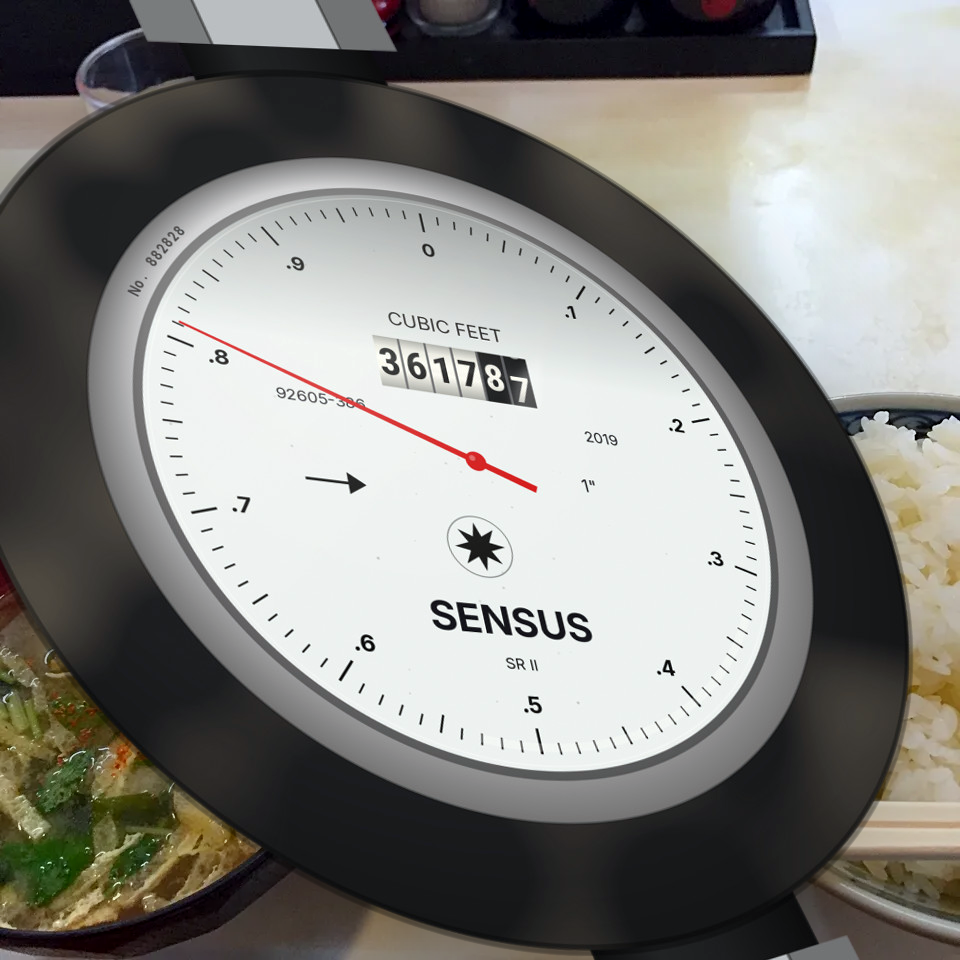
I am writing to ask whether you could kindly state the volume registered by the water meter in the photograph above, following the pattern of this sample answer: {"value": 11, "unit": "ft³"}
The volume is {"value": 361786.81, "unit": "ft³"}
